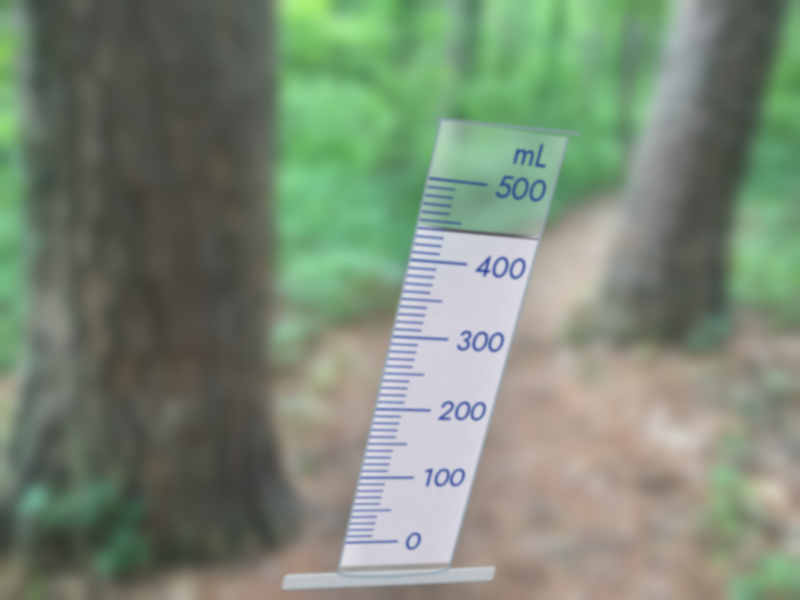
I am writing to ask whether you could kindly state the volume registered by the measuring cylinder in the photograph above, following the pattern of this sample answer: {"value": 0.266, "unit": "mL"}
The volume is {"value": 440, "unit": "mL"}
